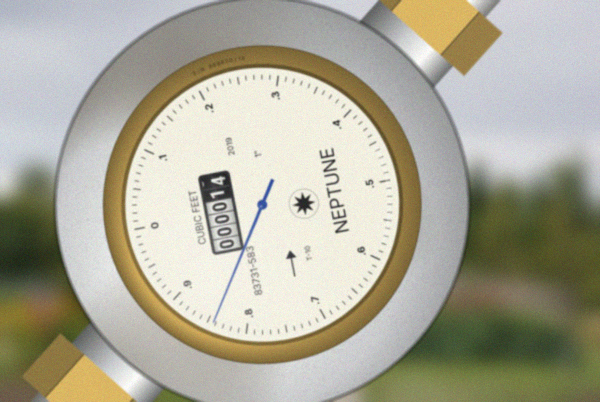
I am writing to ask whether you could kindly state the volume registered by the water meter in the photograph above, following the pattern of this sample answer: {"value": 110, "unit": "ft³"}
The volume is {"value": 13.84, "unit": "ft³"}
